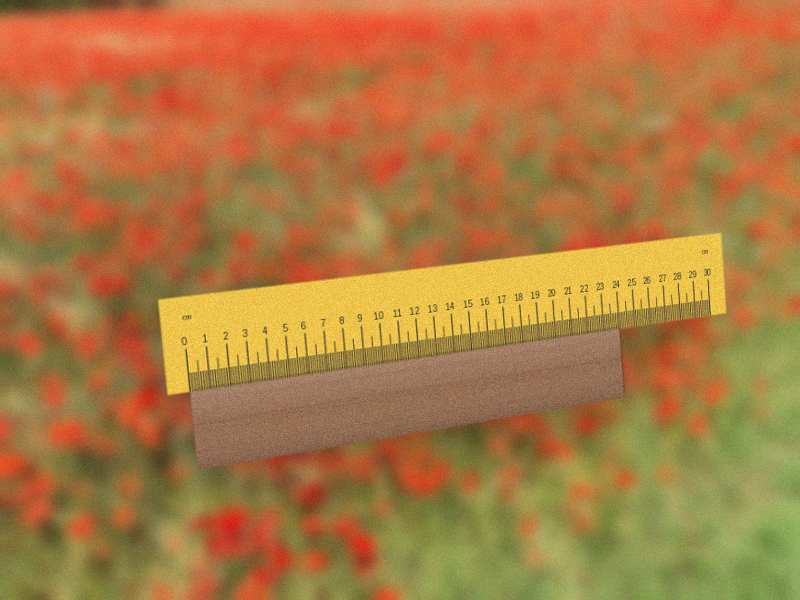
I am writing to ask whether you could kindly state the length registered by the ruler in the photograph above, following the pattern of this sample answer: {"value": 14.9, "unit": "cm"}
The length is {"value": 24, "unit": "cm"}
